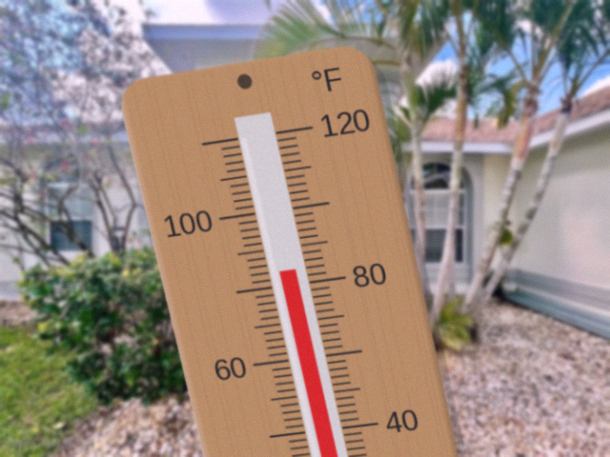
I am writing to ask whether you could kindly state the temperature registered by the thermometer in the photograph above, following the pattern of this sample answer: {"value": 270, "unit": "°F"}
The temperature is {"value": 84, "unit": "°F"}
